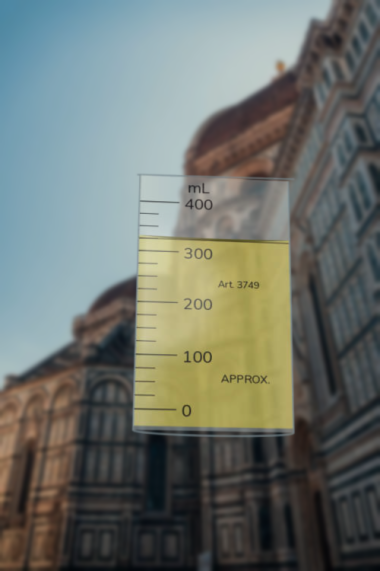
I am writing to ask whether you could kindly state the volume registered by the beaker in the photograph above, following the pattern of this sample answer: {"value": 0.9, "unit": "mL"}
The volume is {"value": 325, "unit": "mL"}
